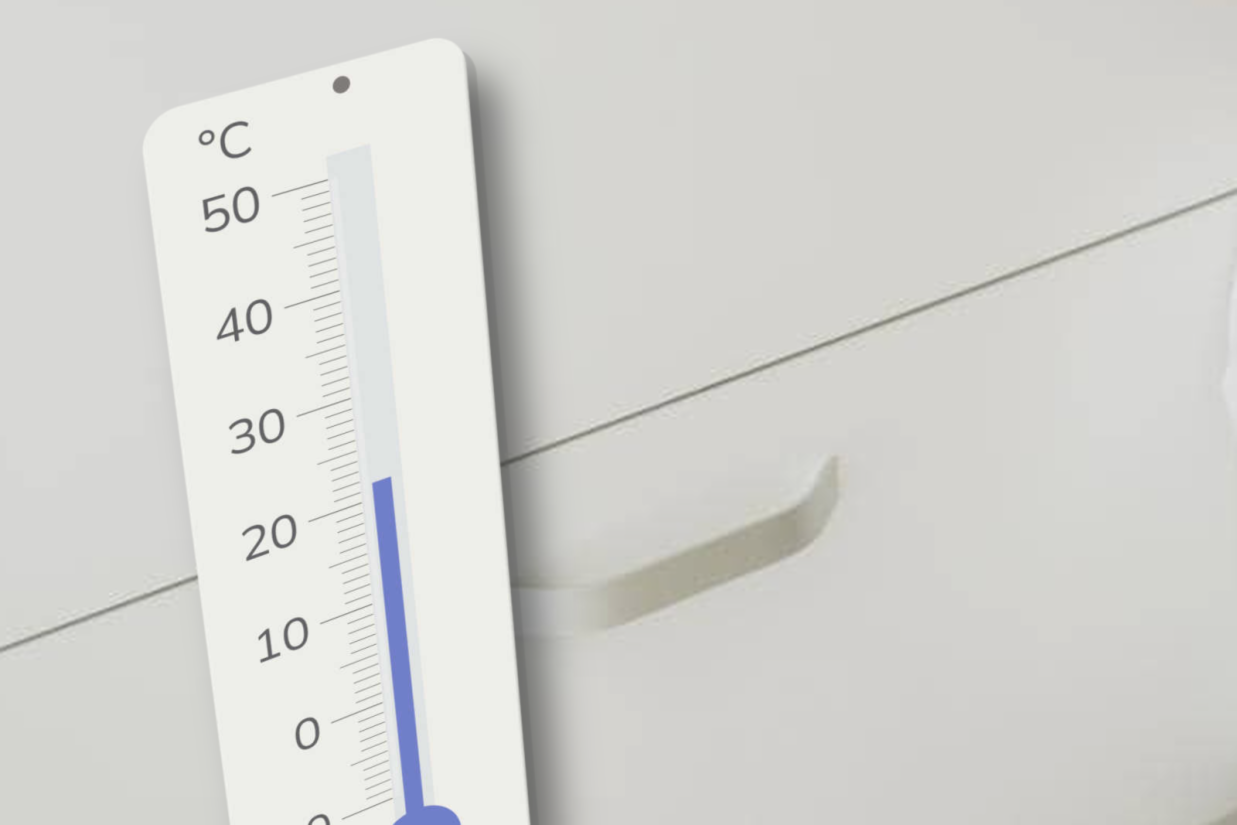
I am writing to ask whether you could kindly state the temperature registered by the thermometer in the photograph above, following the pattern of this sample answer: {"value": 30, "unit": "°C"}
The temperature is {"value": 21.5, "unit": "°C"}
